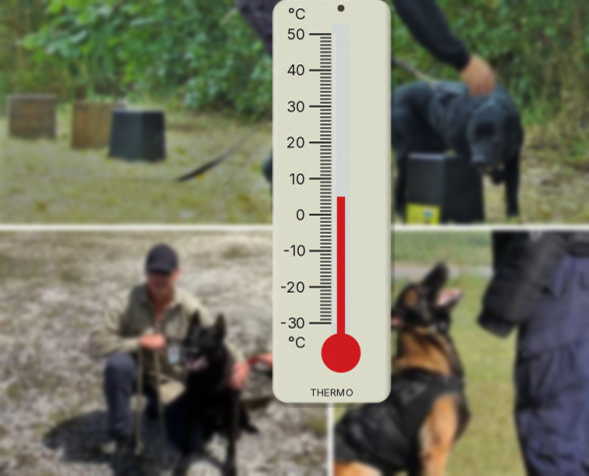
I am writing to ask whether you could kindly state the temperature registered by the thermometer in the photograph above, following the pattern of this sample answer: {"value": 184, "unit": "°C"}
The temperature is {"value": 5, "unit": "°C"}
